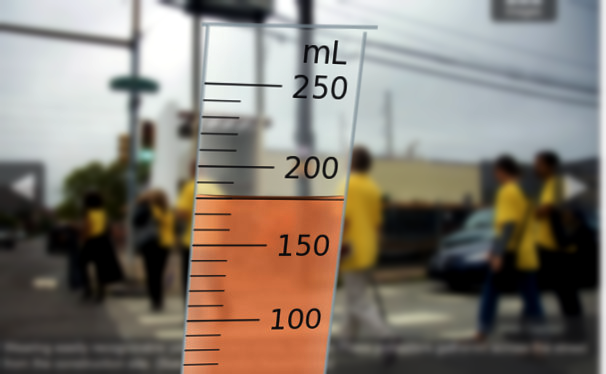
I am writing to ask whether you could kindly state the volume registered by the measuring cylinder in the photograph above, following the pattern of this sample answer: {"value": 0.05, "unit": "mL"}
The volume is {"value": 180, "unit": "mL"}
